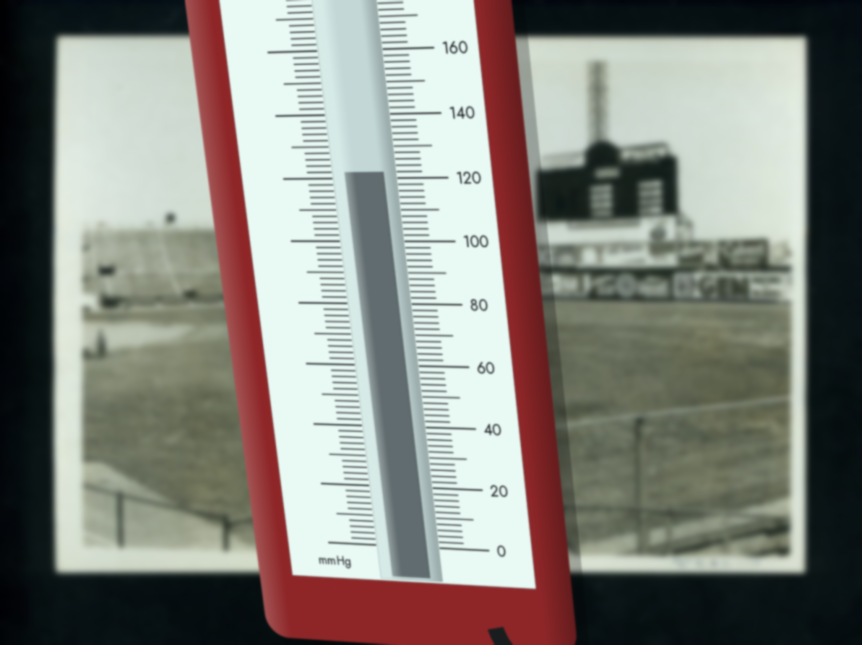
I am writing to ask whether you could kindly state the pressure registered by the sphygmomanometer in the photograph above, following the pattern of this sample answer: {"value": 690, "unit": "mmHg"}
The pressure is {"value": 122, "unit": "mmHg"}
